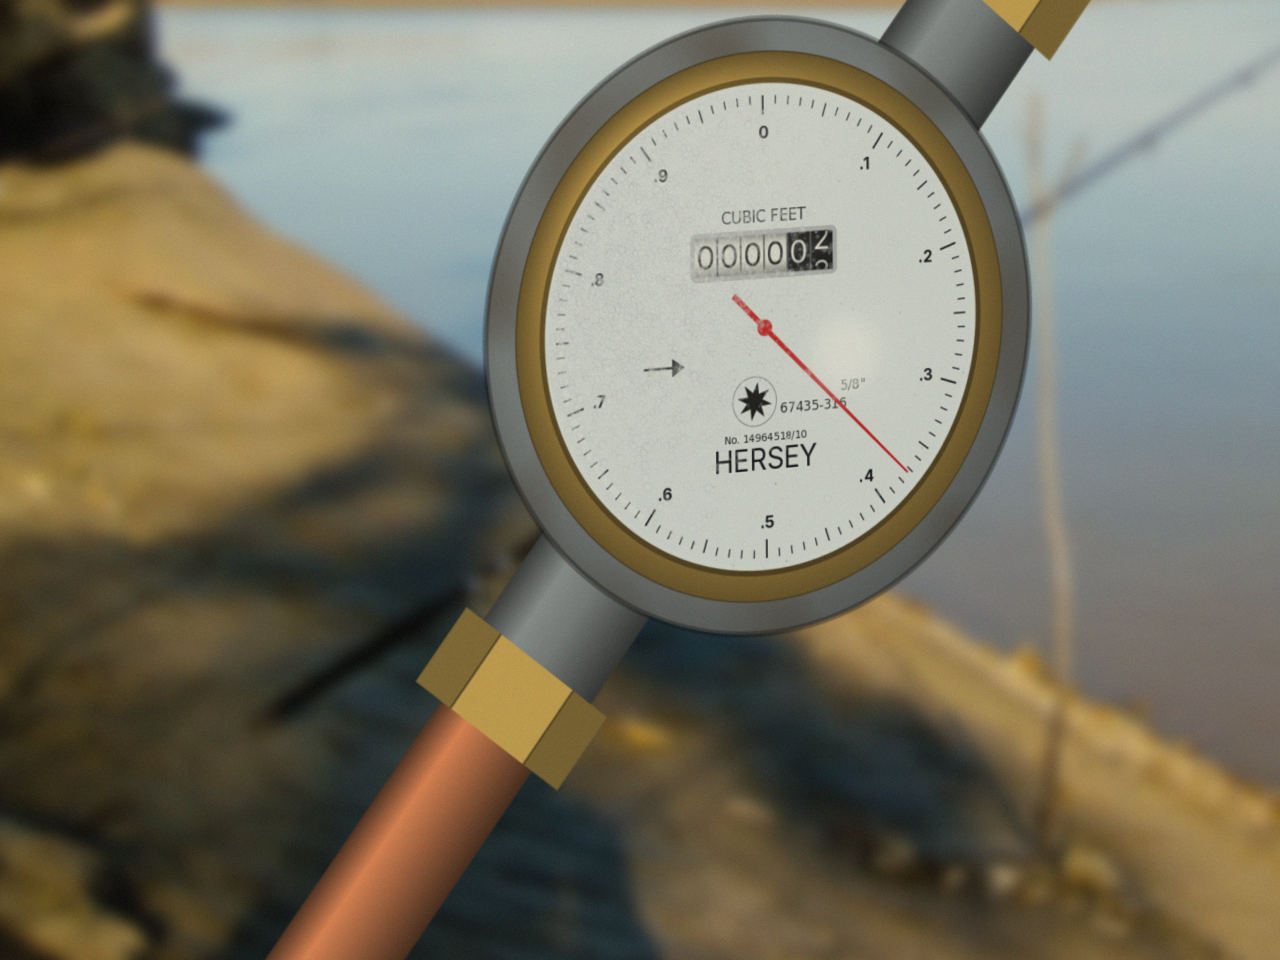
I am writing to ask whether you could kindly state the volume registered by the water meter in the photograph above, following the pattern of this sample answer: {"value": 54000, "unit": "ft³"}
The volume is {"value": 2.37, "unit": "ft³"}
